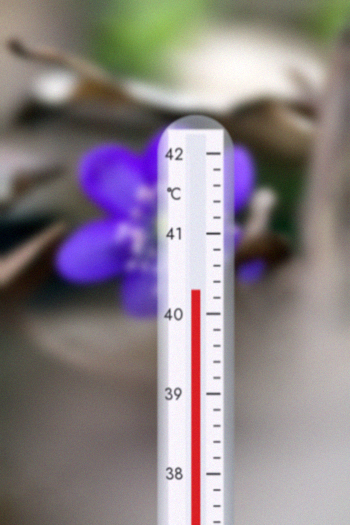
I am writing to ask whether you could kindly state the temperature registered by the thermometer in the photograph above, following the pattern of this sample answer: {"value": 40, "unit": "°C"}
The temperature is {"value": 40.3, "unit": "°C"}
